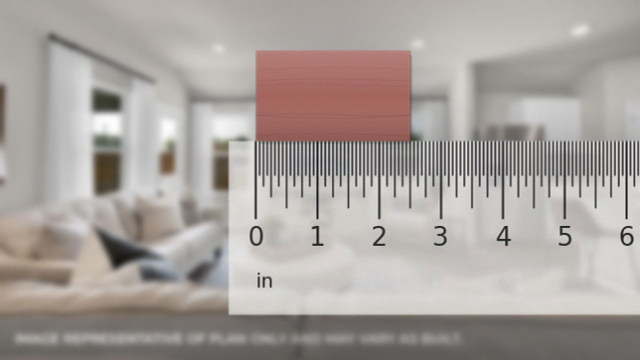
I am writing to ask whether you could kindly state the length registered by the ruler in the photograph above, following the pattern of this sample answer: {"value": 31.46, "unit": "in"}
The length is {"value": 2.5, "unit": "in"}
